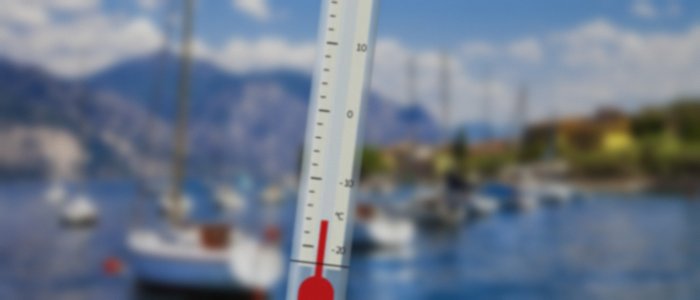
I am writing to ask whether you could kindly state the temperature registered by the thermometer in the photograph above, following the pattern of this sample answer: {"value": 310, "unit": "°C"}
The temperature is {"value": -16, "unit": "°C"}
